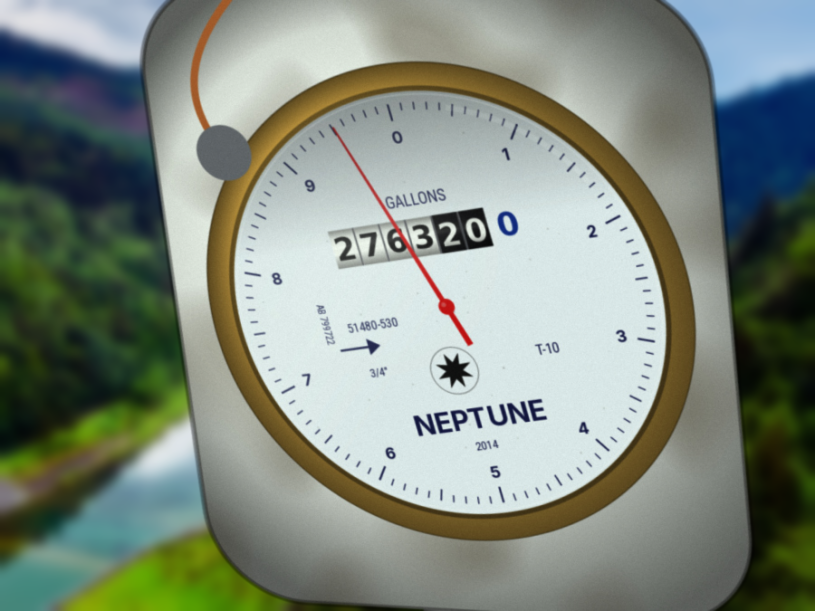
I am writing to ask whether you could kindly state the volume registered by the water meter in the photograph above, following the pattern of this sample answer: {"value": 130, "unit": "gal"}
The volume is {"value": 2763199.5, "unit": "gal"}
